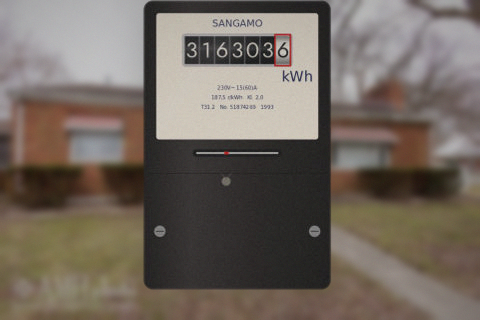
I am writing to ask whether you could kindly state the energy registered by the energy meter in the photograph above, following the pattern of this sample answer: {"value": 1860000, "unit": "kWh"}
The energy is {"value": 316303.6, "unit": "kWh"}
